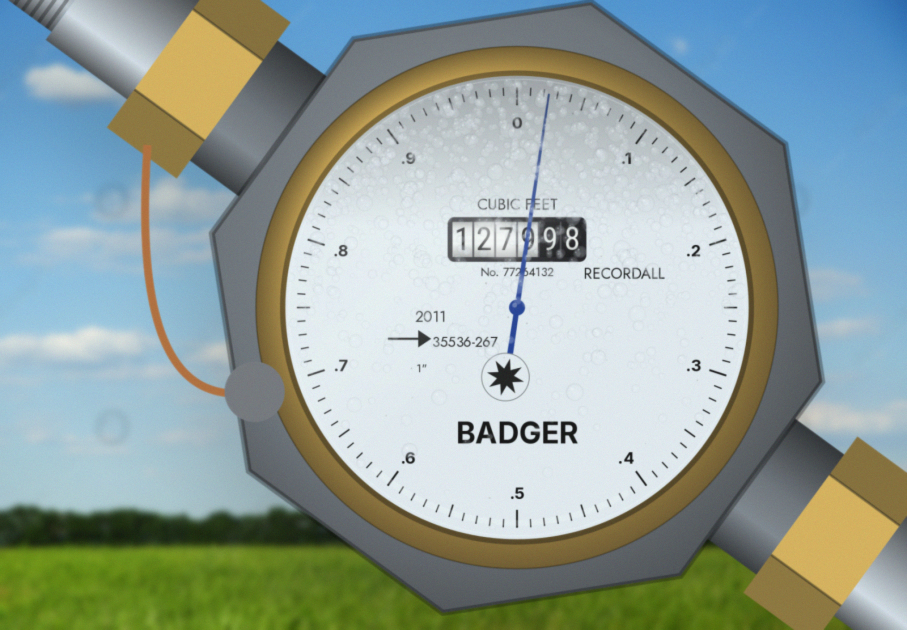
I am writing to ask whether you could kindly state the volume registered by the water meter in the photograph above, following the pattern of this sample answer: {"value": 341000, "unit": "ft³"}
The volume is {"value": 127998.02, "unit": "ft³"}
